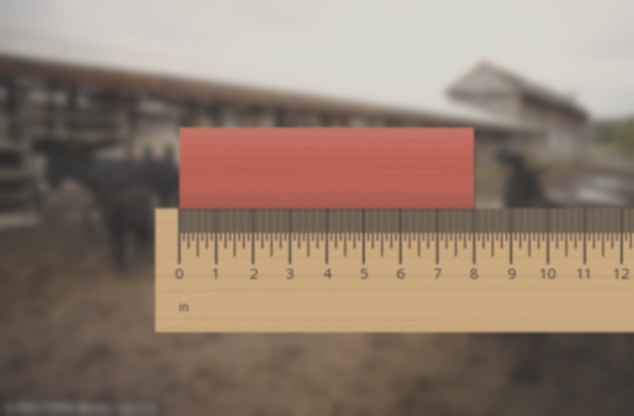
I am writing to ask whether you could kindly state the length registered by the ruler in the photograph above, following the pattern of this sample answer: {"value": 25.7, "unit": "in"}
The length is {"value": 8, "unit": "in"}
